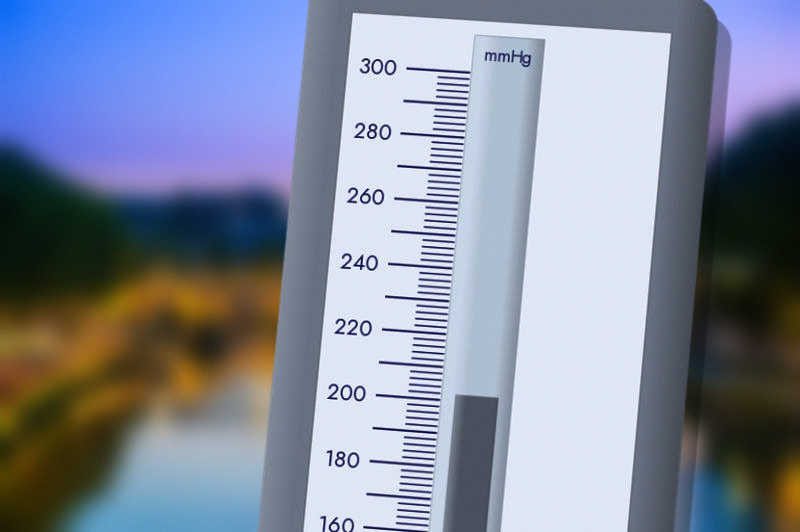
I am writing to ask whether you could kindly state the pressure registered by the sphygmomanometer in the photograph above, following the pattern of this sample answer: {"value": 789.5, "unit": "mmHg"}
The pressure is {"value": 202, "unit": "mmHg"}
